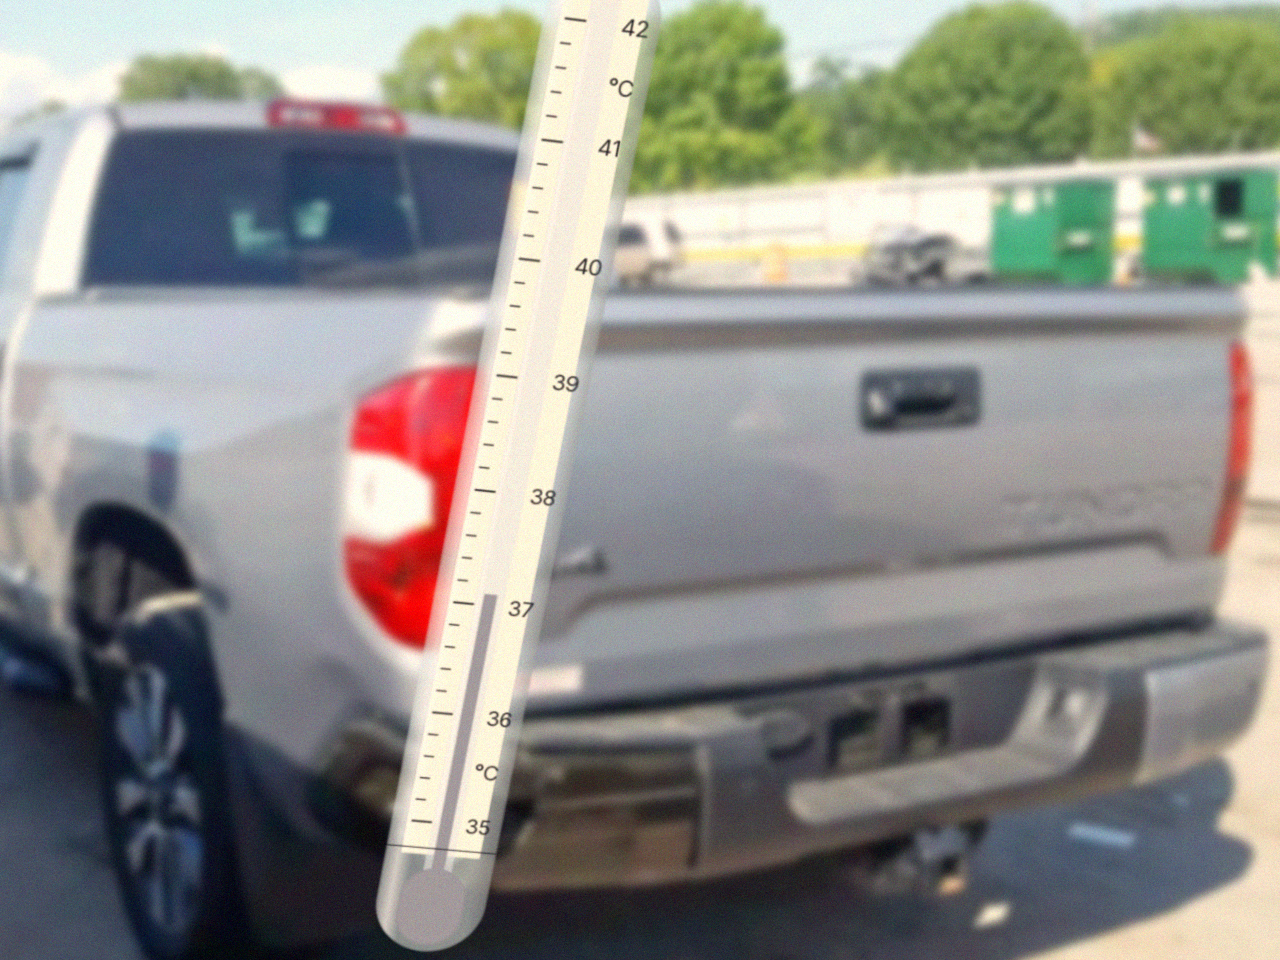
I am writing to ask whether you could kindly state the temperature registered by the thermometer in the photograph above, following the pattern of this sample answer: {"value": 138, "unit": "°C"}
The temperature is {"value": 37.1, "unit": "°C"}
